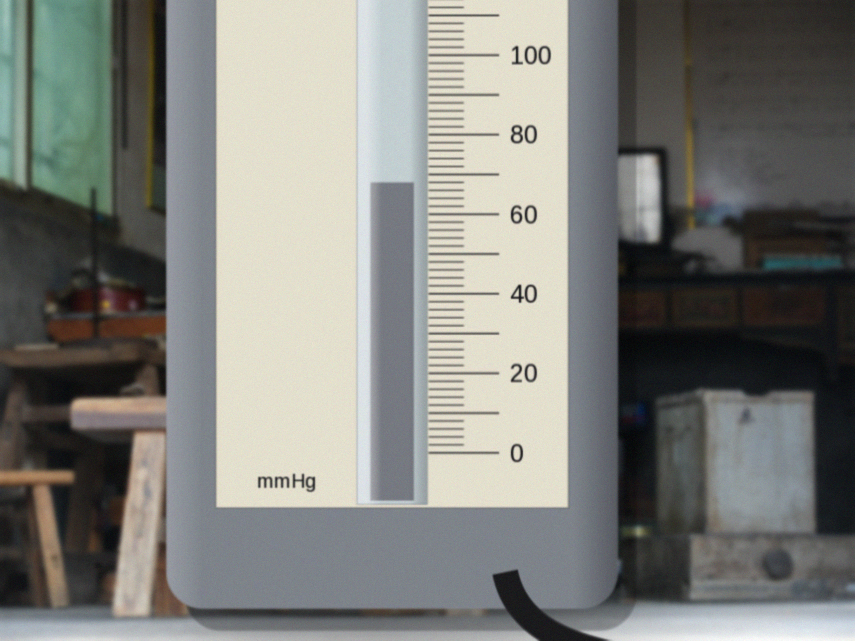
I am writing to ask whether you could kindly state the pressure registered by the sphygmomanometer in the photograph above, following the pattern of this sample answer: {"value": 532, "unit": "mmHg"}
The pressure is {"value": 68, "unit": "mmHg"}
